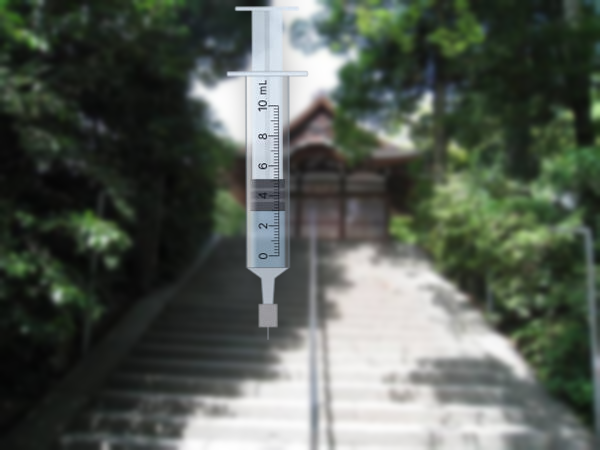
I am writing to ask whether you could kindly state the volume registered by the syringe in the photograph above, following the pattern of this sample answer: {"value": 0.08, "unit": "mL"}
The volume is {"value": 3, "unit": "mL"}
